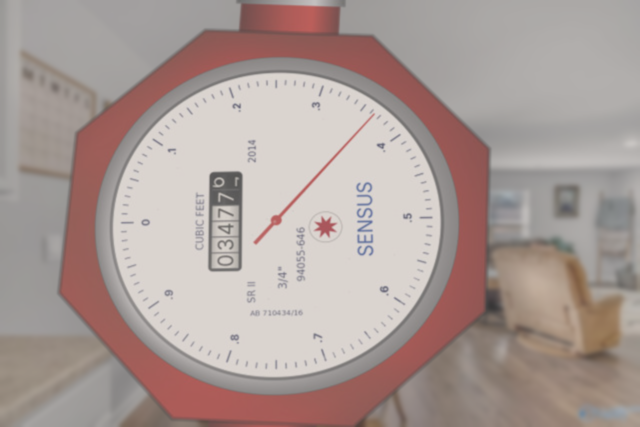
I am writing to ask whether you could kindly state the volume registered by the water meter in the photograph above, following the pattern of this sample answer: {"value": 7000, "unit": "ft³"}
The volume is {"value": 34776.36, "unit": "ft³"}
